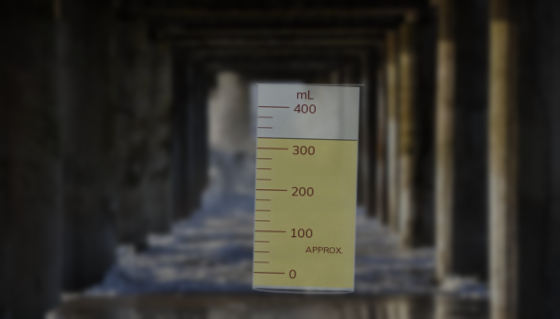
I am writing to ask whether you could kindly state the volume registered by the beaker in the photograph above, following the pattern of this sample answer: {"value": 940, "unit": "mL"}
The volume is {"value": 325, "unit": "mL"}
